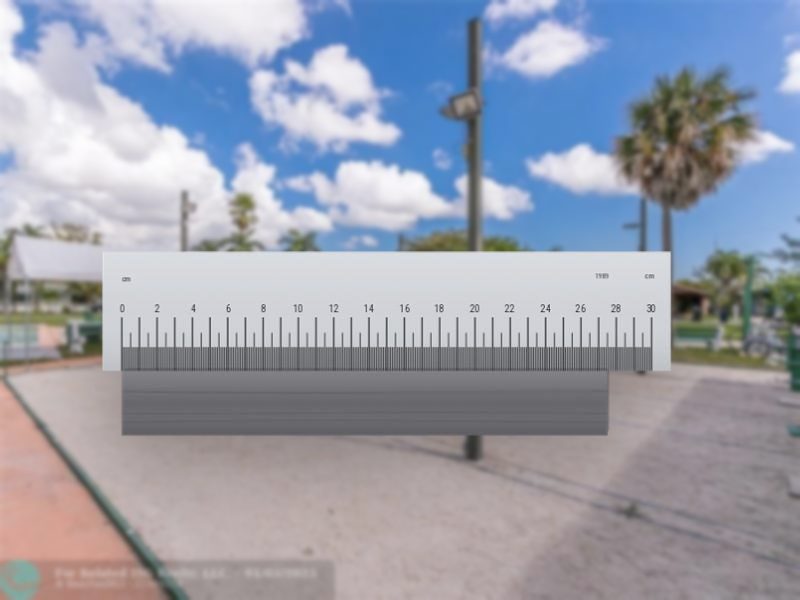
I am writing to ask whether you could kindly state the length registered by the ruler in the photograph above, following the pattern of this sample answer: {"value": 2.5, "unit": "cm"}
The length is {"value": 27.5, "unit": "cm"}
